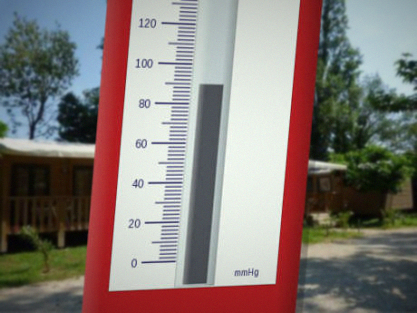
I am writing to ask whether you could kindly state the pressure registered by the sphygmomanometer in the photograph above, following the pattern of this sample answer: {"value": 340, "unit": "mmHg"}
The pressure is {"value": 90, "unit": "mmHg"}
